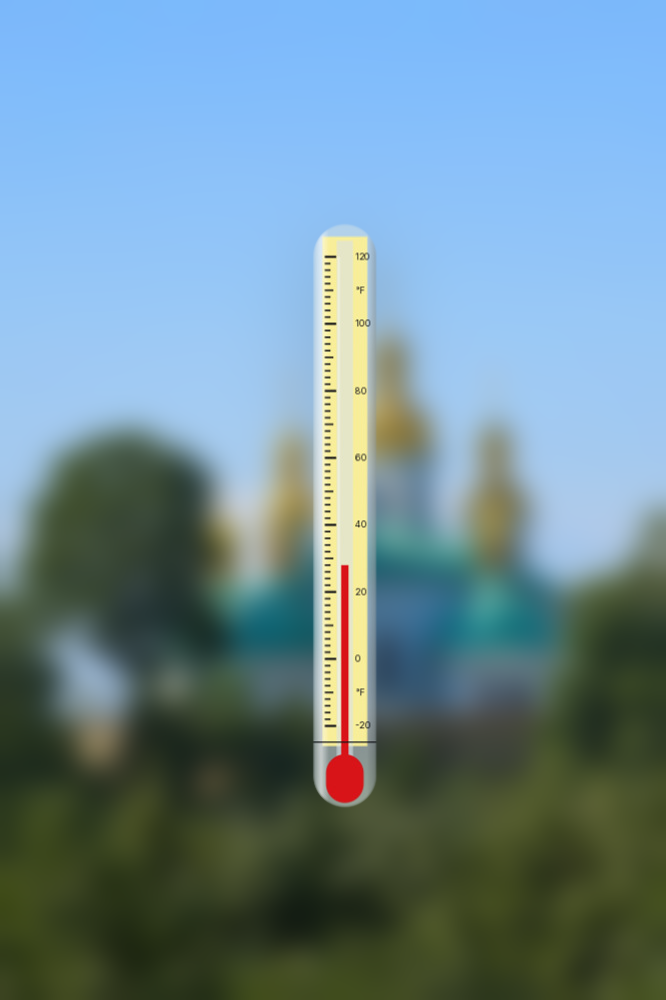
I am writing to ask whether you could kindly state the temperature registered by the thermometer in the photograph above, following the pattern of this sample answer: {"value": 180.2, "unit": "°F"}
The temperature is {"value": 28, "unit": "°F"}
